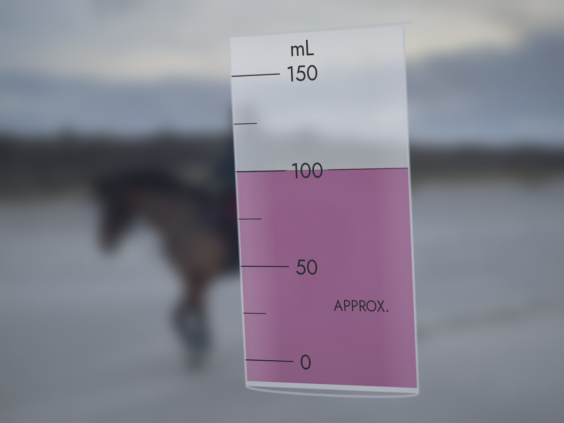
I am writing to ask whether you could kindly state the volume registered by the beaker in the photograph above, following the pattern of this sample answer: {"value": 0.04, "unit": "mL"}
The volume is {"value": 100, "unit": "mL"}
